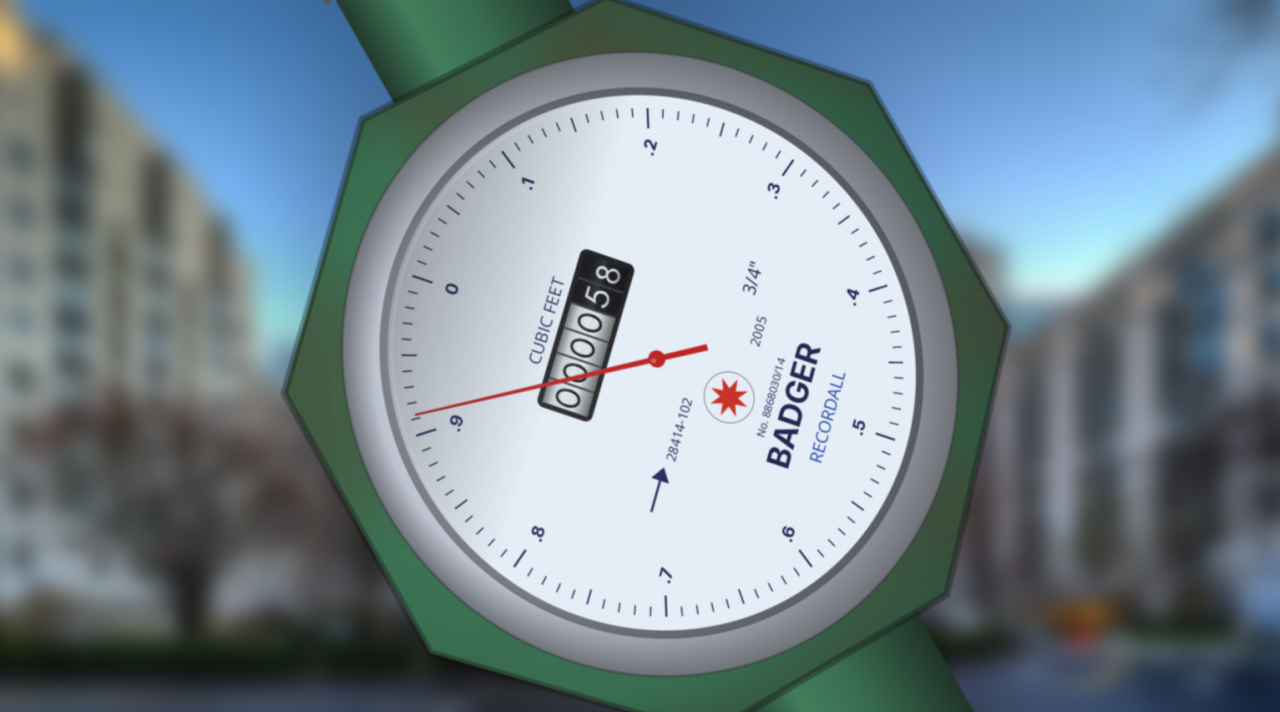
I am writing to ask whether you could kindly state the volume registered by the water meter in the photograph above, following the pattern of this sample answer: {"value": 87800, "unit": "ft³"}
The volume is {"value": 57.91, "unit": "ft³"}
